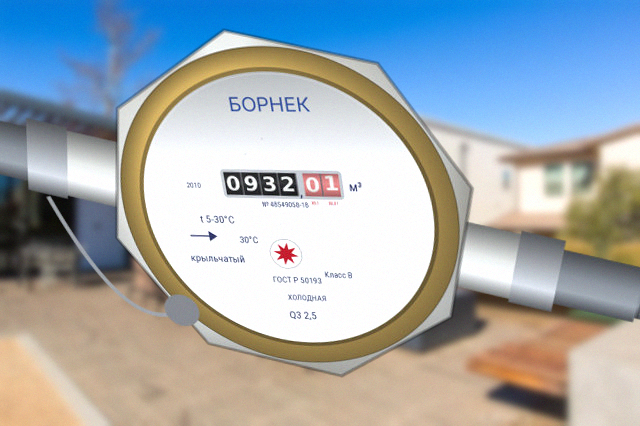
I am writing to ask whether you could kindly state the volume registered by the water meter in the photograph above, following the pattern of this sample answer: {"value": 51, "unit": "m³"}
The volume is {"value": 932.01, "unit": "m³"}
